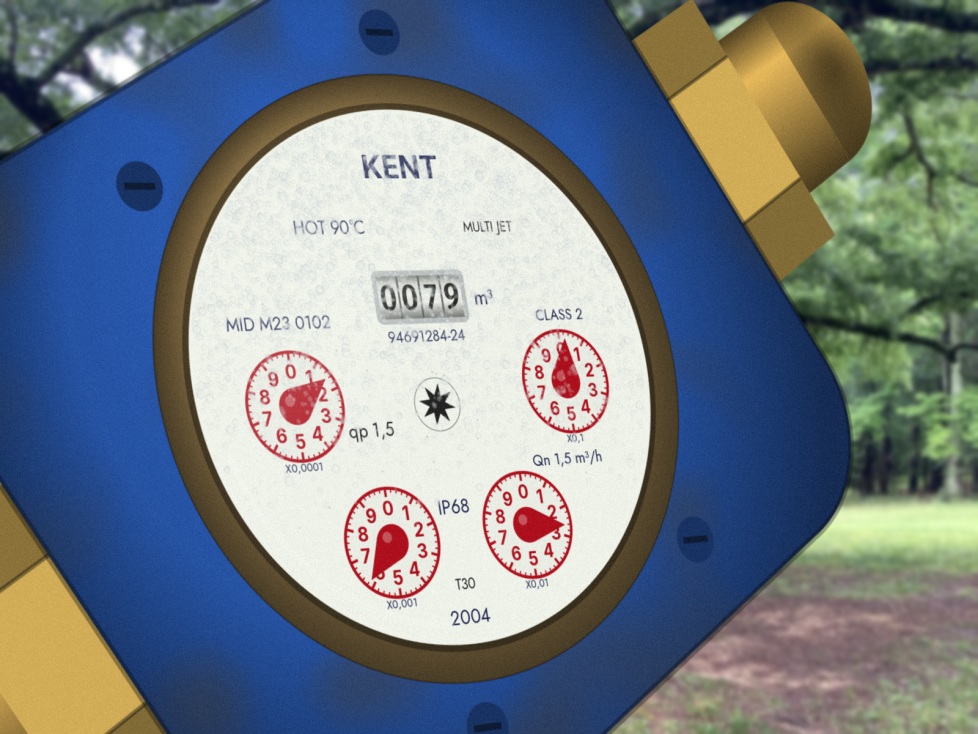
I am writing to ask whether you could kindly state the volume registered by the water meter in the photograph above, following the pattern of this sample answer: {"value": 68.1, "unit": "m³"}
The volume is {"value": 79.0261, "unit": "m³"}
